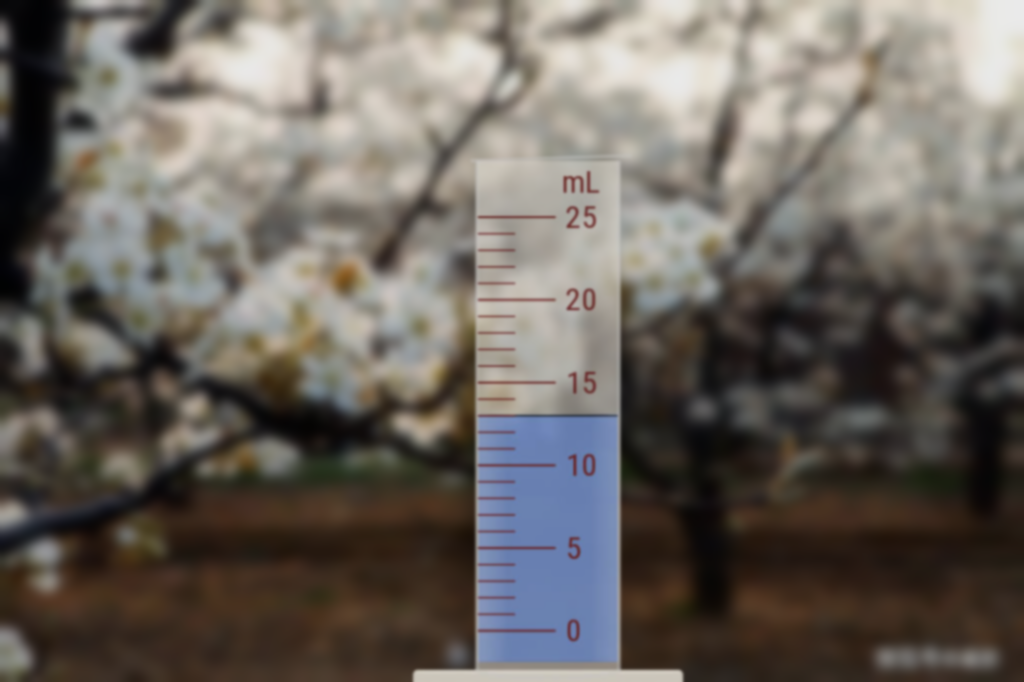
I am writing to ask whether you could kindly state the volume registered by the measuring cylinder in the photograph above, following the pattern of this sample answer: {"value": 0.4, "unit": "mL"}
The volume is {"value": 13, "unit": "mL"}
